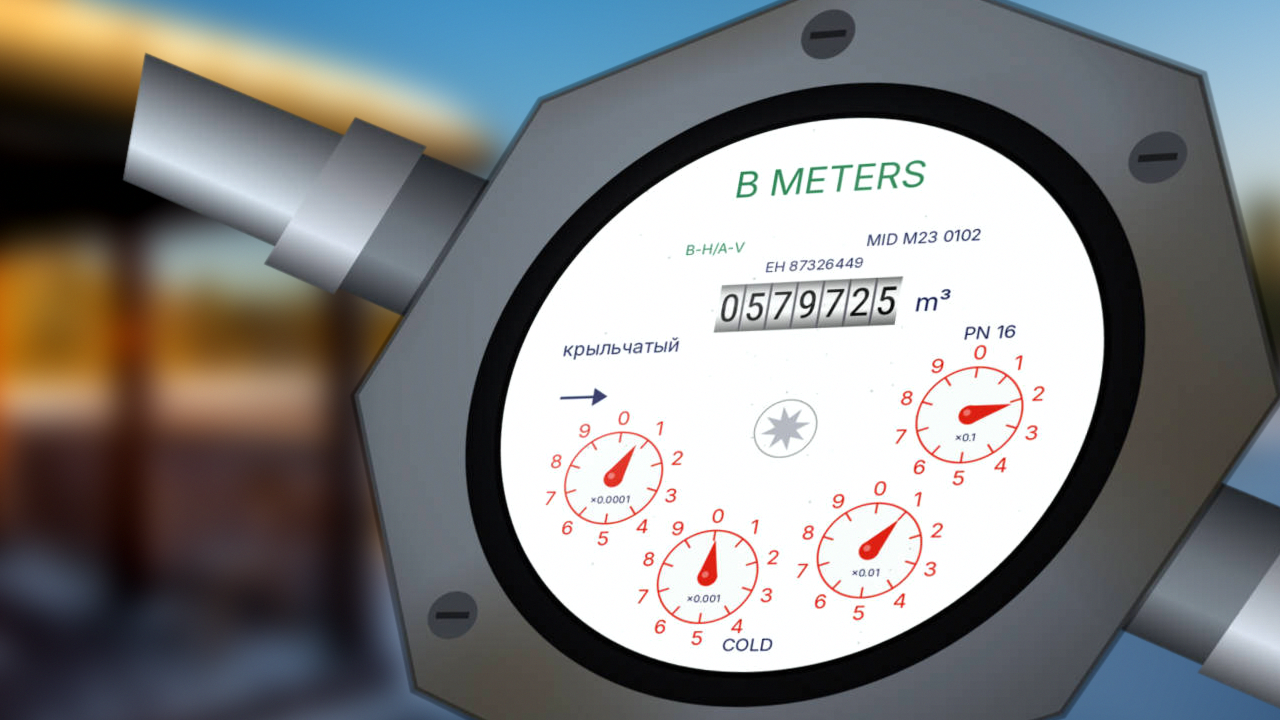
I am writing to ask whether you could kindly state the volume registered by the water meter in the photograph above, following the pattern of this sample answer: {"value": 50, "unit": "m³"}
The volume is {"value": 579725.2100, "unit": "m³"}
